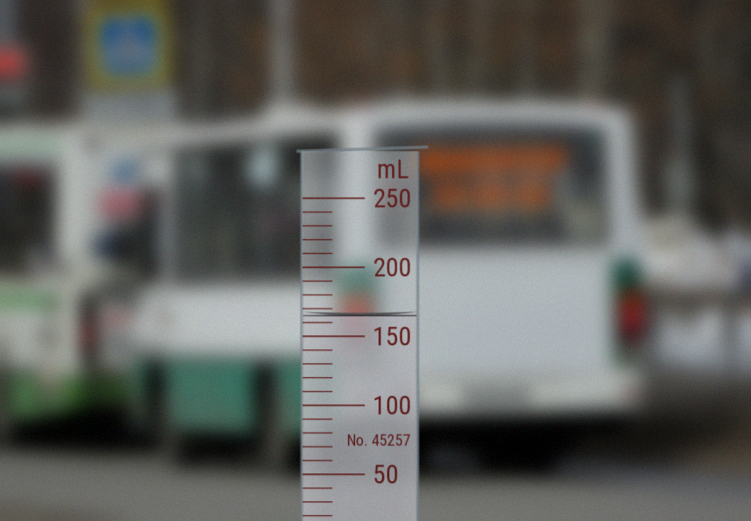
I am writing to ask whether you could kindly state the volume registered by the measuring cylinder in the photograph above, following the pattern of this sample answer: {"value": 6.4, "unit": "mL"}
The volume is {"value": 165, "unit": "mL"}
